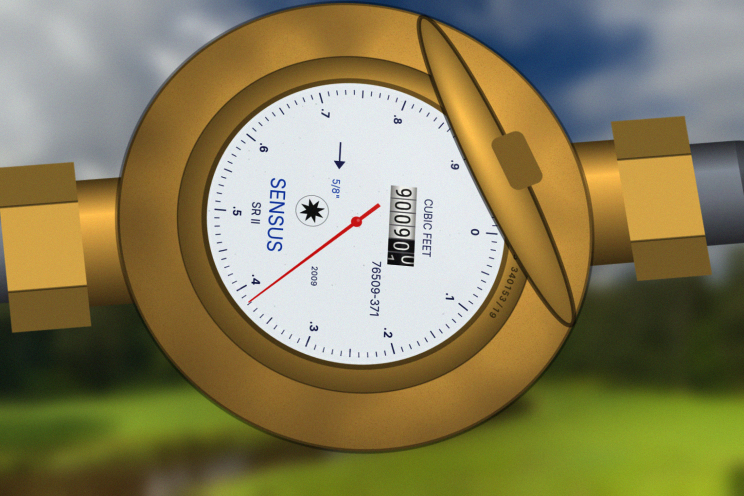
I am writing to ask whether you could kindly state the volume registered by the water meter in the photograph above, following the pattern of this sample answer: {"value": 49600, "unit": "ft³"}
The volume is {"value": 900900.38, "unit": "ft³"}
